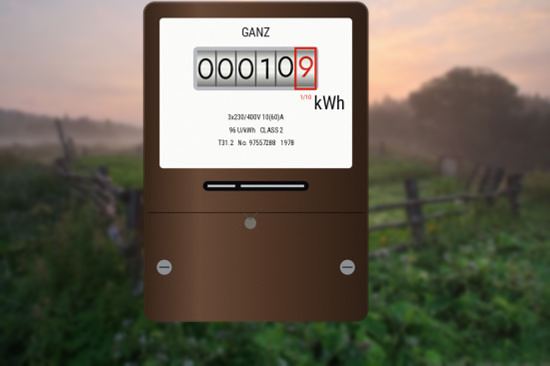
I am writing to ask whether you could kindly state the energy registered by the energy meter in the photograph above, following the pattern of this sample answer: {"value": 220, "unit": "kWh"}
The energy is {"value": 10.9, "unit": "kWh"}
